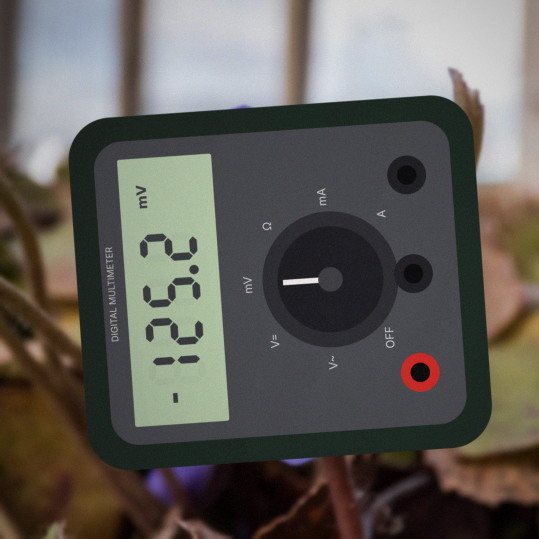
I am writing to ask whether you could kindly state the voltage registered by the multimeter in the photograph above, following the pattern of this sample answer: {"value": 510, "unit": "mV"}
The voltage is {"value": -125.2, "unit": "mV"}
